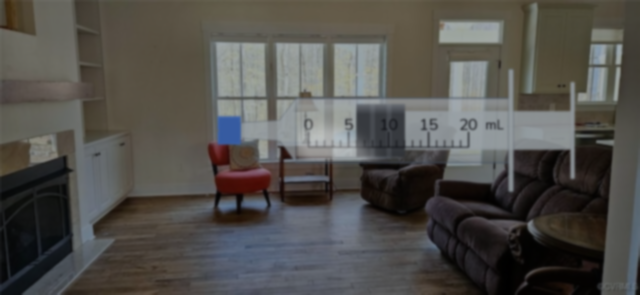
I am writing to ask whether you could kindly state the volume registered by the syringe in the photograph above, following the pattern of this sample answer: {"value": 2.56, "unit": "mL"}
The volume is {"value": 6, "unit": "mL"}
